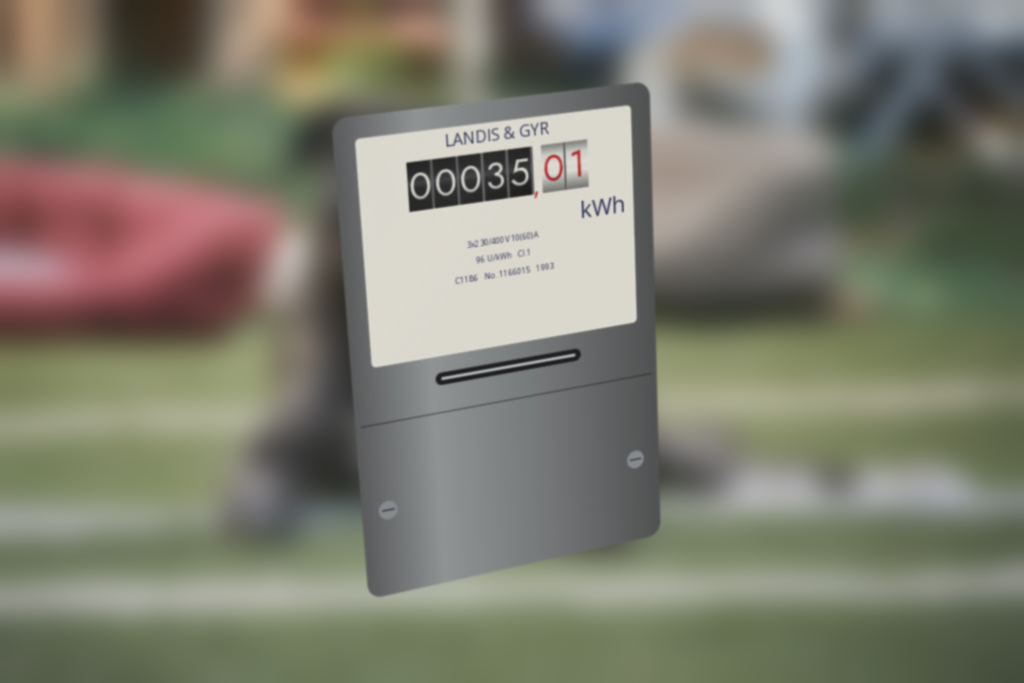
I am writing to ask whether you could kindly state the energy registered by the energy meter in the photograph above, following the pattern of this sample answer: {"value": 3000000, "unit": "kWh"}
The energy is {"value": 35.01, "unit": "kWh"}
